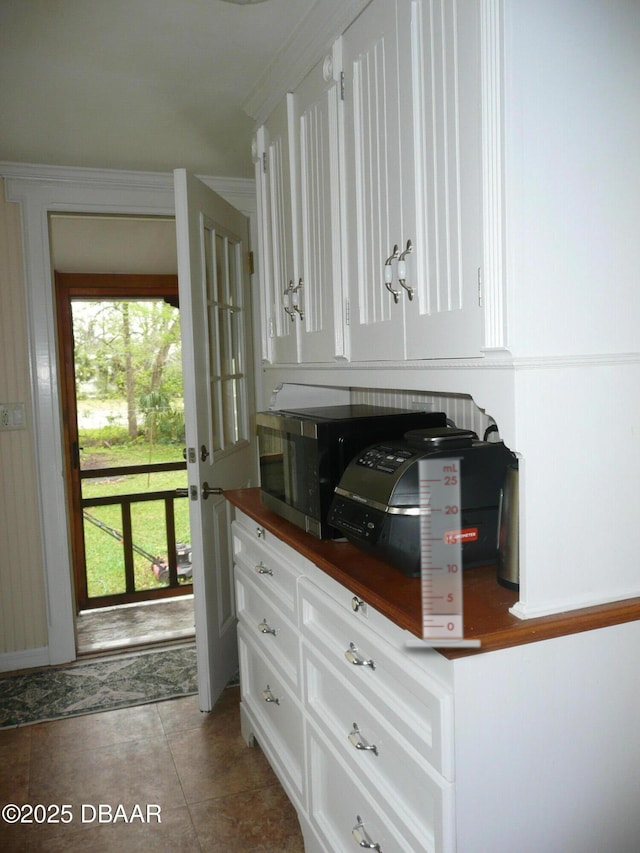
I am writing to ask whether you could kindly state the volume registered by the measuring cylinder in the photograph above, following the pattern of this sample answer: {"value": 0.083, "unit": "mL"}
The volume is {"value": 2, "unit": "mL"}
